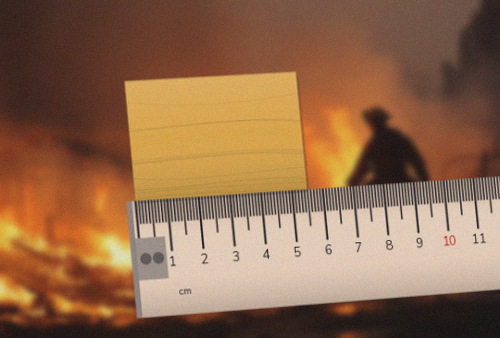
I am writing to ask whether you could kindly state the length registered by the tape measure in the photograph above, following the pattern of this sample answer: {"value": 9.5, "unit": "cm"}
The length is {"value": 5.5, "unit": "cm"}
